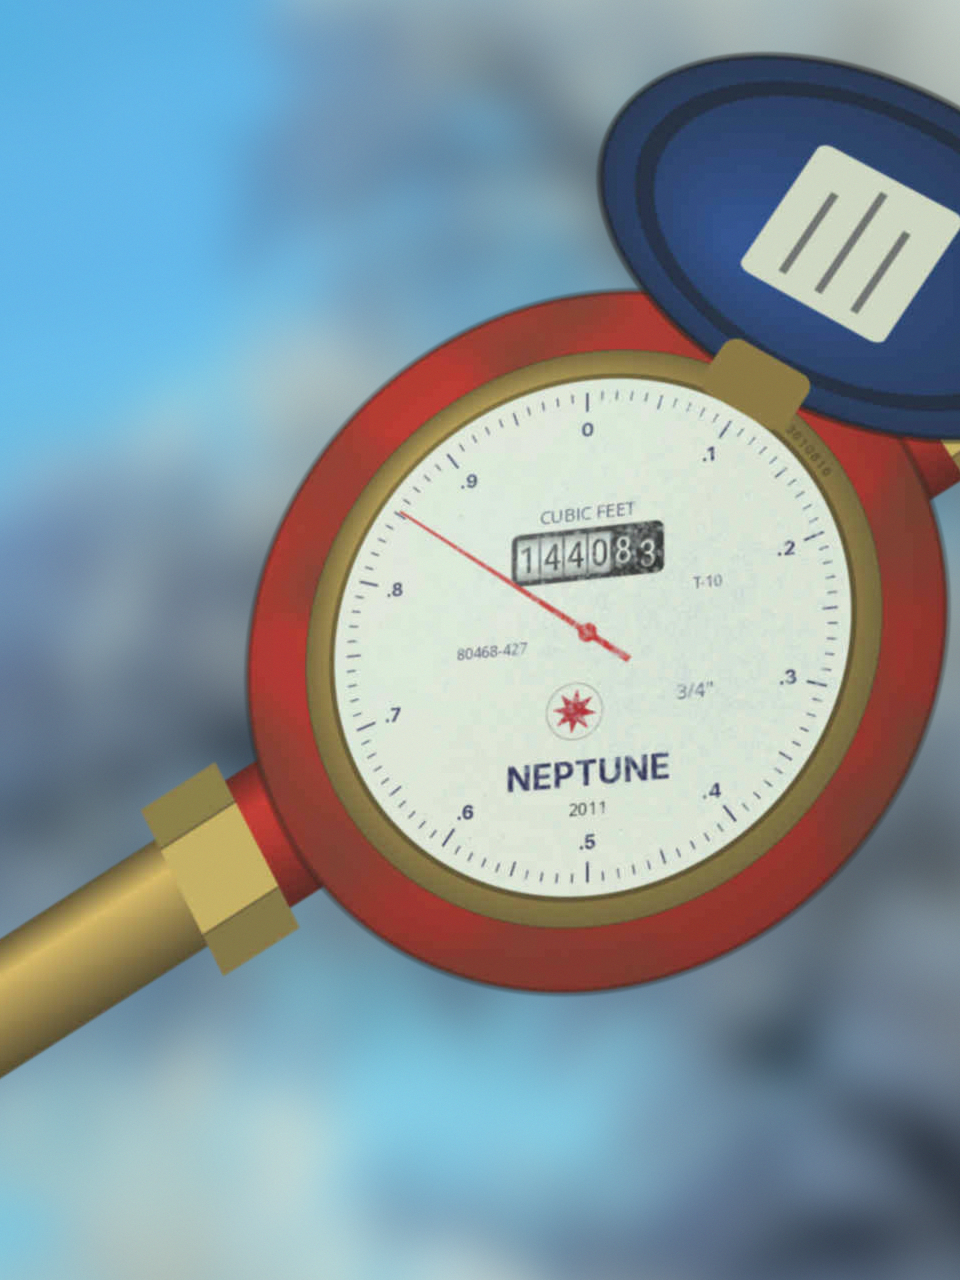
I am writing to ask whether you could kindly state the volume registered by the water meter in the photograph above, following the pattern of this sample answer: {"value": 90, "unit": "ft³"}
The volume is {"value": 144082.85, "unit": "ft³"}
